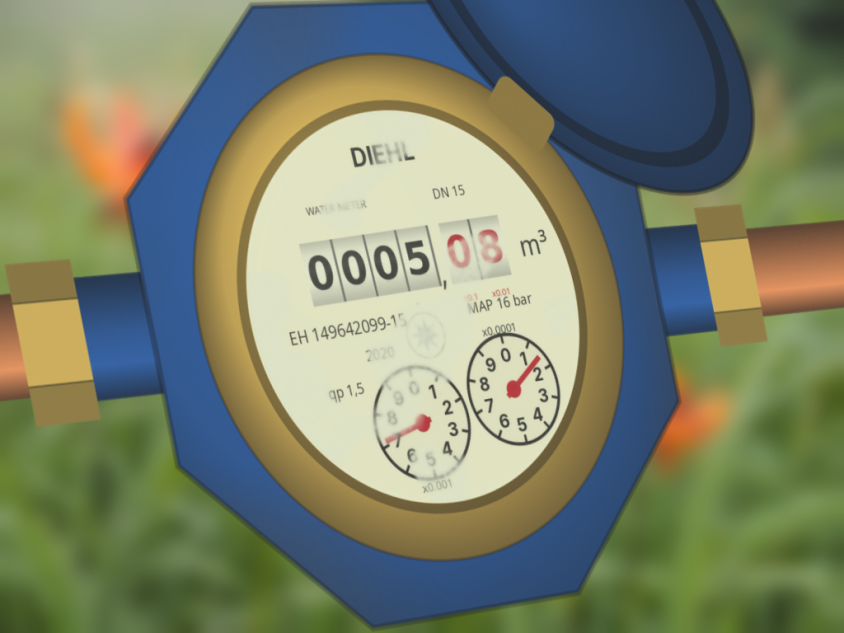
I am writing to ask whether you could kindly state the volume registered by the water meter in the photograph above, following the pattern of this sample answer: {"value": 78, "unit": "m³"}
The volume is {"value": 5.0871, "unit": "m³"}
